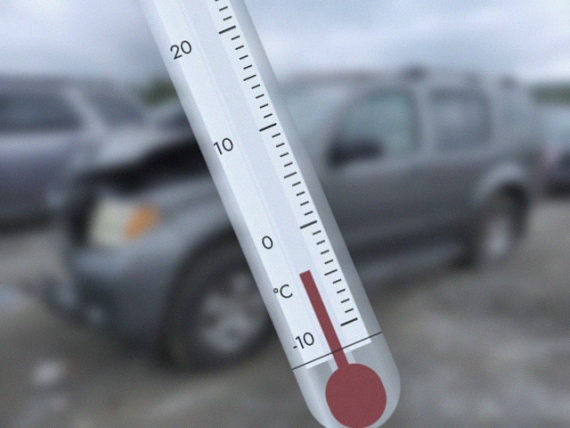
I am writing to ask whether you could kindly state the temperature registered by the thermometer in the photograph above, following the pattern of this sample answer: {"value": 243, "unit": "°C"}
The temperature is {"value": -4, "unit": "°C"}
